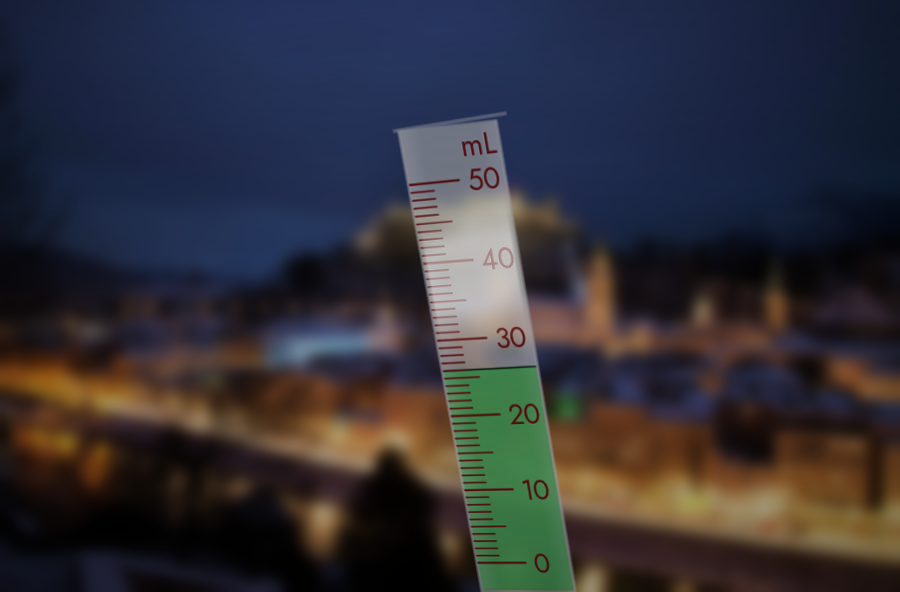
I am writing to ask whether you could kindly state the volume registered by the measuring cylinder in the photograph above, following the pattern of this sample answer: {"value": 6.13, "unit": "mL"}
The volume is {"value": 26, "unit": "mL"}
